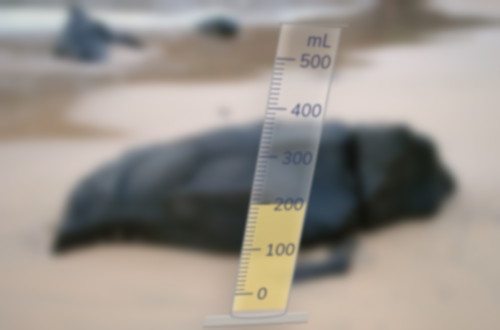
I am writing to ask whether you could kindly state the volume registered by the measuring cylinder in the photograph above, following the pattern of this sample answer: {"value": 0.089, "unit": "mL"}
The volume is {"value": 200, "unit": "mL"}
